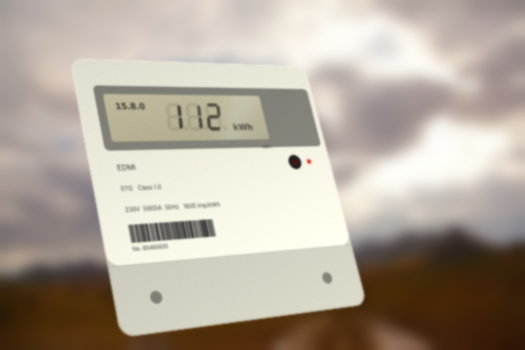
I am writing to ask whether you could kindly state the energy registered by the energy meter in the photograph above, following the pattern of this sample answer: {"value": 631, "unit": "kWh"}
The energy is {"value": 112, "unit": "kWh"}
